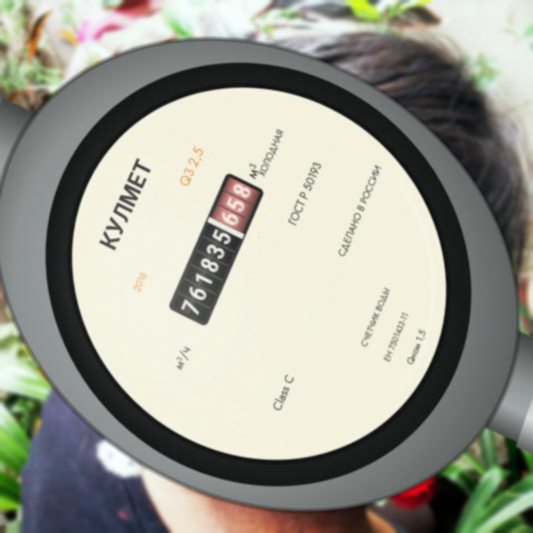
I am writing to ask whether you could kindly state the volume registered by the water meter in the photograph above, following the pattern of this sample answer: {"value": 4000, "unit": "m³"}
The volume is {"value": 761835.658, "unit": "m³"}
